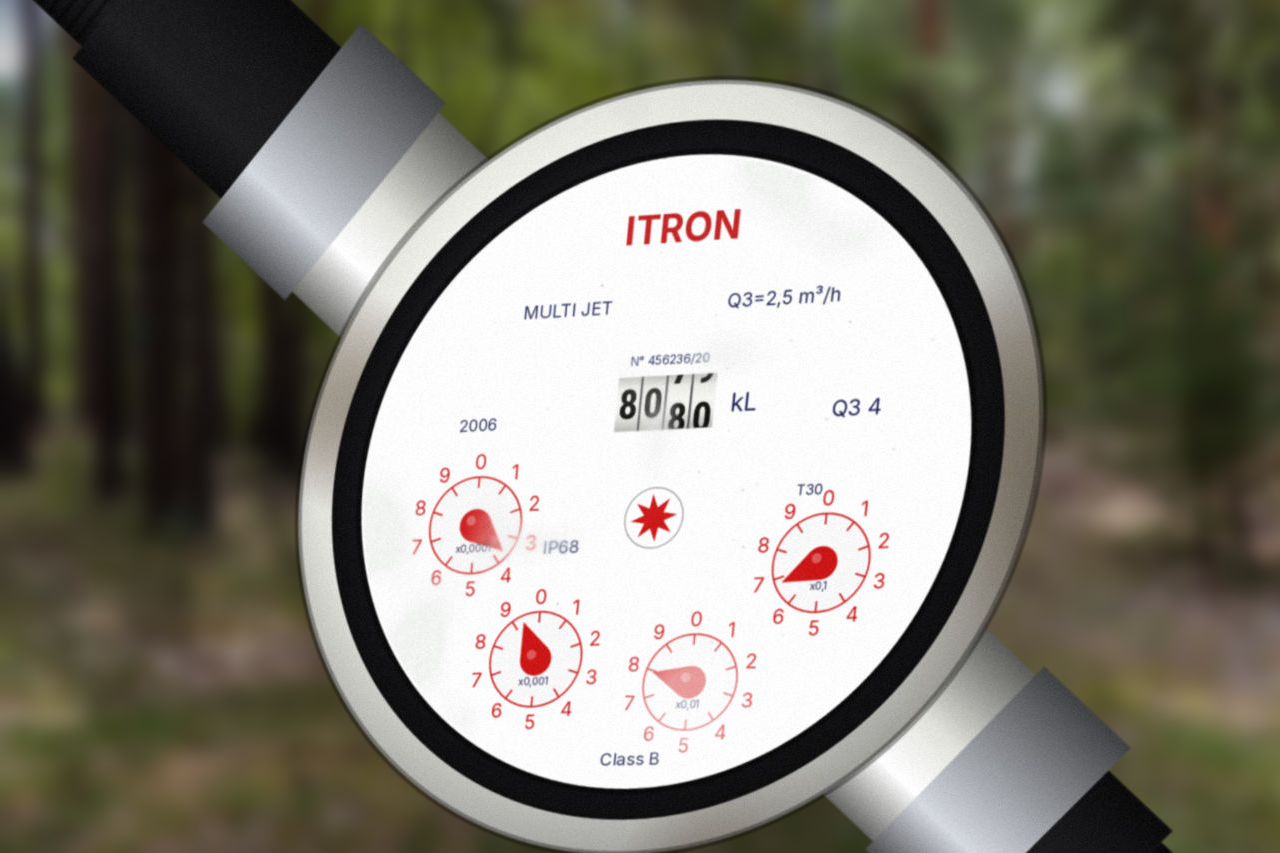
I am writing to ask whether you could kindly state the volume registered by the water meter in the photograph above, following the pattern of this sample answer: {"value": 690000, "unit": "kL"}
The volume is {"value": 8079.6793, "unit": "kL"}
